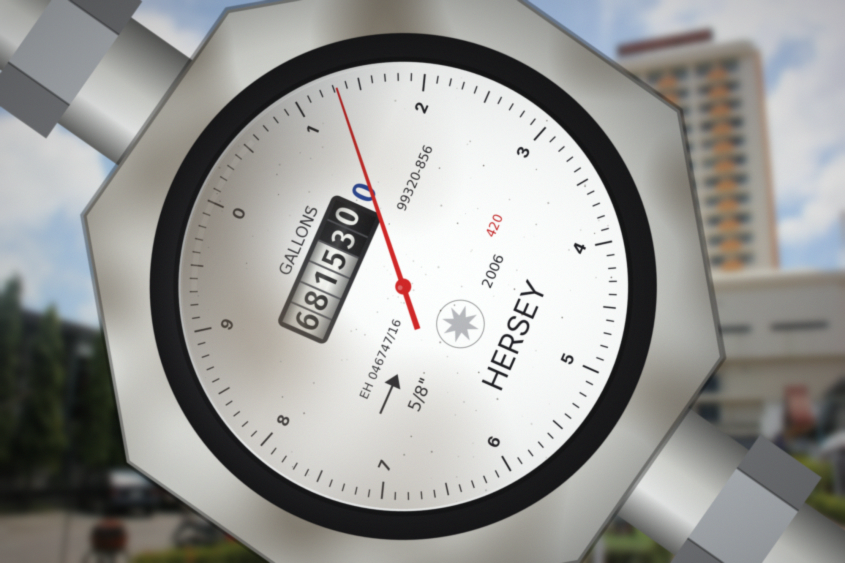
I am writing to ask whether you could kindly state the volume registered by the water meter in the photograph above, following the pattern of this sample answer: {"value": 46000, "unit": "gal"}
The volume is {"value": 6815301.3, "unit": "gal"}
